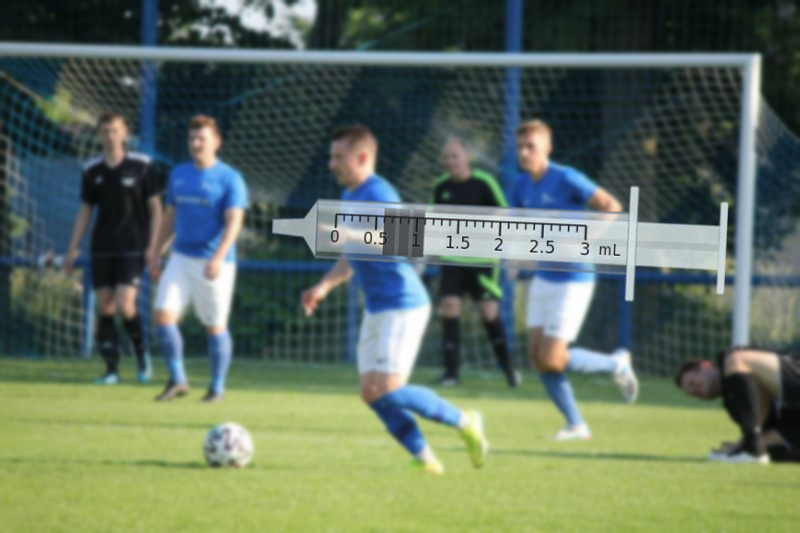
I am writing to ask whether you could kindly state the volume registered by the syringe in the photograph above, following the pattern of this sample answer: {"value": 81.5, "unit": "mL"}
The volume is {"value": 0.6, "unit": "mL"}
